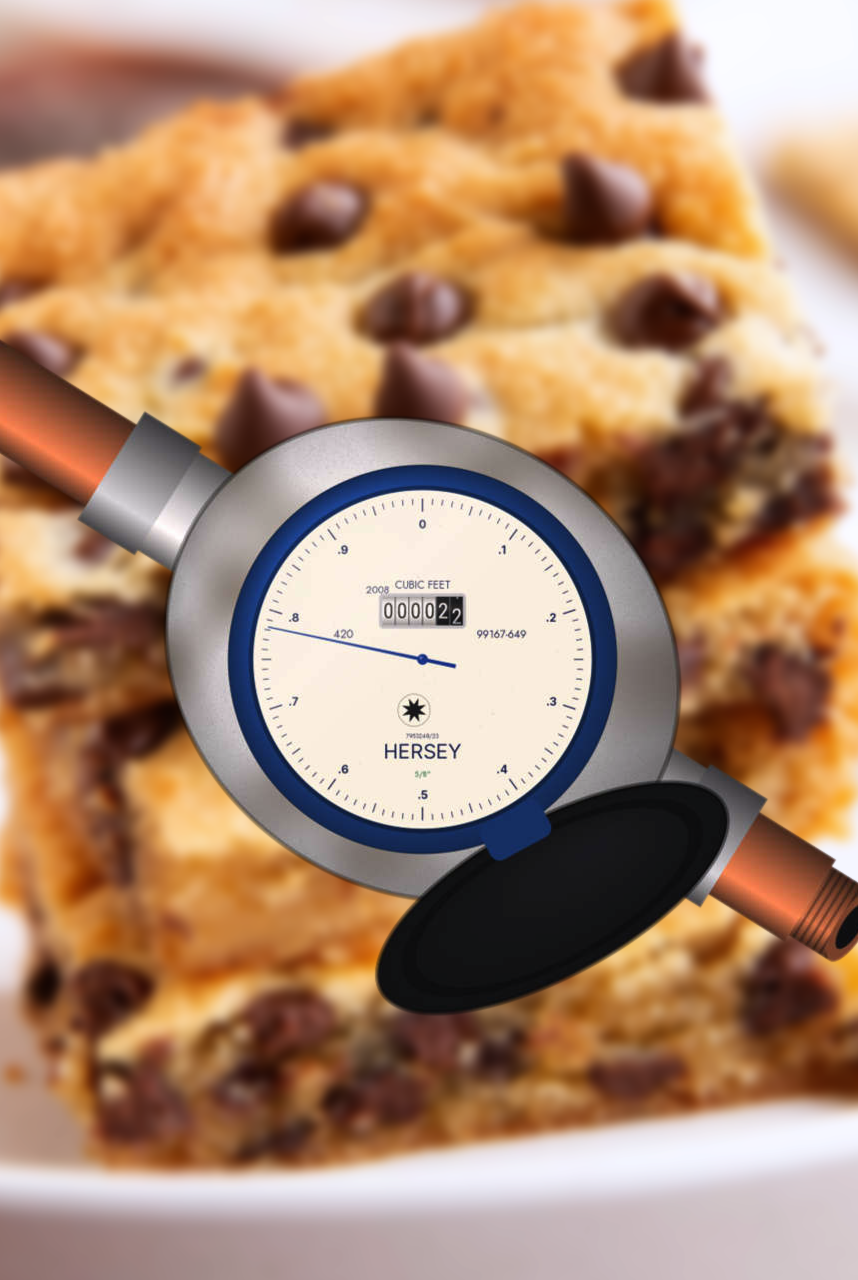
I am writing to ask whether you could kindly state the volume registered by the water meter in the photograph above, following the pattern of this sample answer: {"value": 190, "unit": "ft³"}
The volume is {"value": 21.78, "unit": "ft³"}
